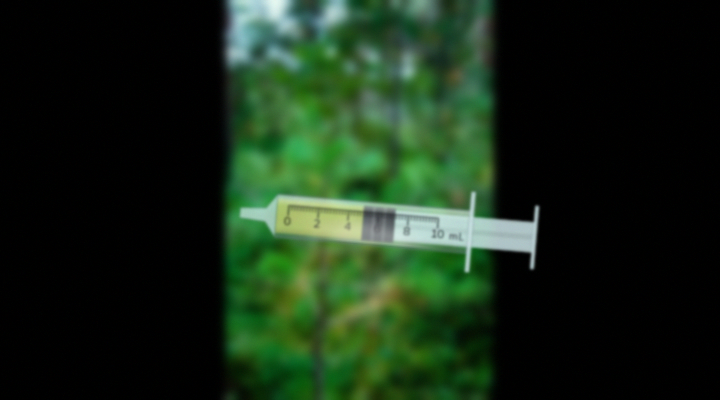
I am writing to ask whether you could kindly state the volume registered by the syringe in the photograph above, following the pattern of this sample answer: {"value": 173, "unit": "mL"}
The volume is {"value": 5, "unit": "mL"}
